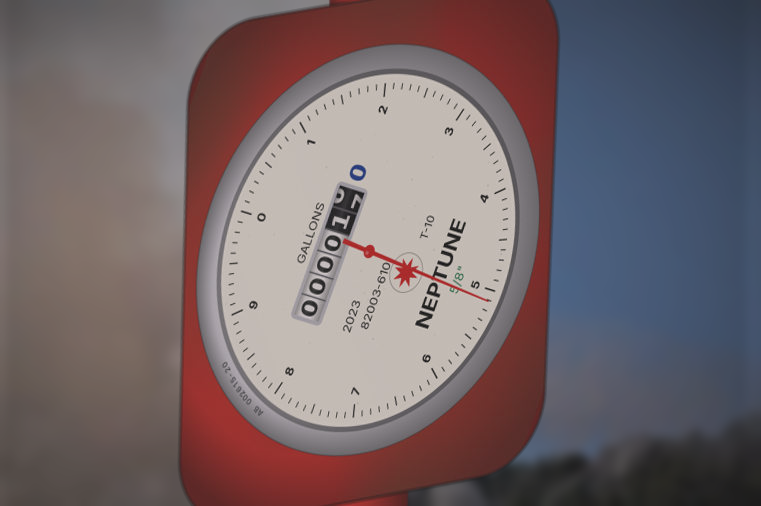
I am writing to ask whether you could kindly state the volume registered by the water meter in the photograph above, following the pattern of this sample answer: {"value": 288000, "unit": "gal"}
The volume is {"value": 165.1, "unit": "gal"}
